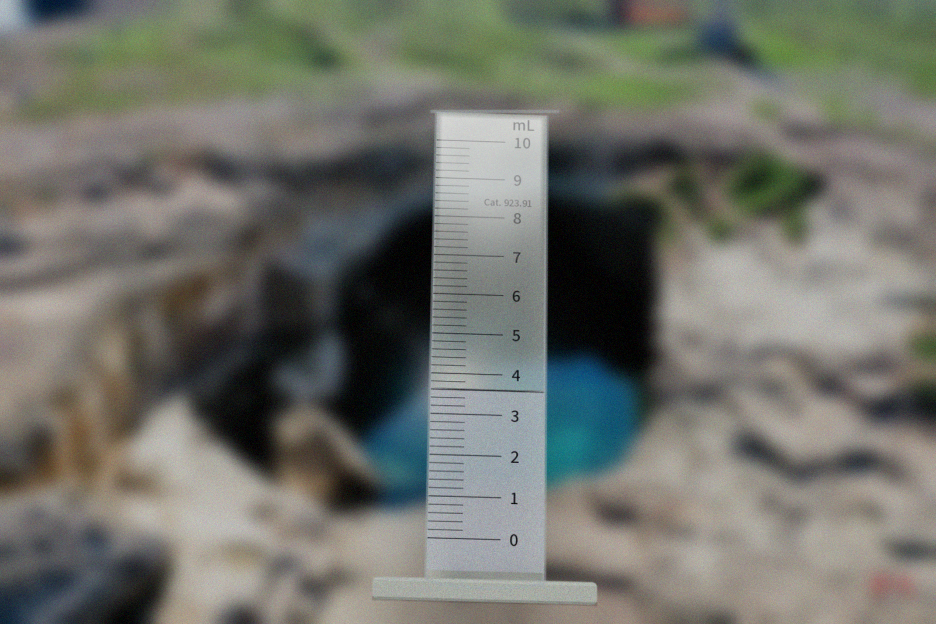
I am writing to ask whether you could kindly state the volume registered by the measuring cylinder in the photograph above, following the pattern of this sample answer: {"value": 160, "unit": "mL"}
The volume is {"value": 3.6, "unit": "mL"}
